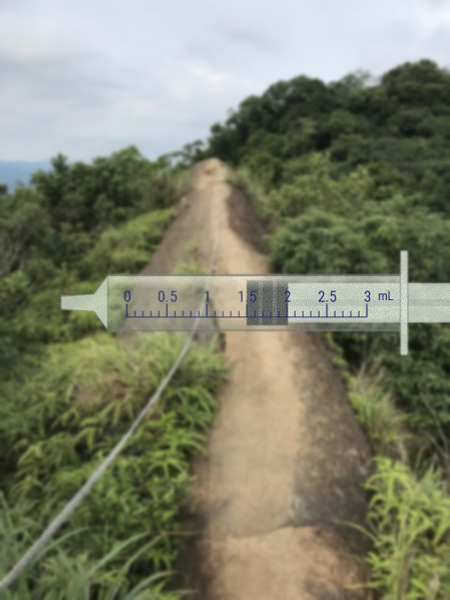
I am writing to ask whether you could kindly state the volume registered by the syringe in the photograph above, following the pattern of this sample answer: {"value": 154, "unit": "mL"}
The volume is {"value": 1.5, "unit": "mL"}
